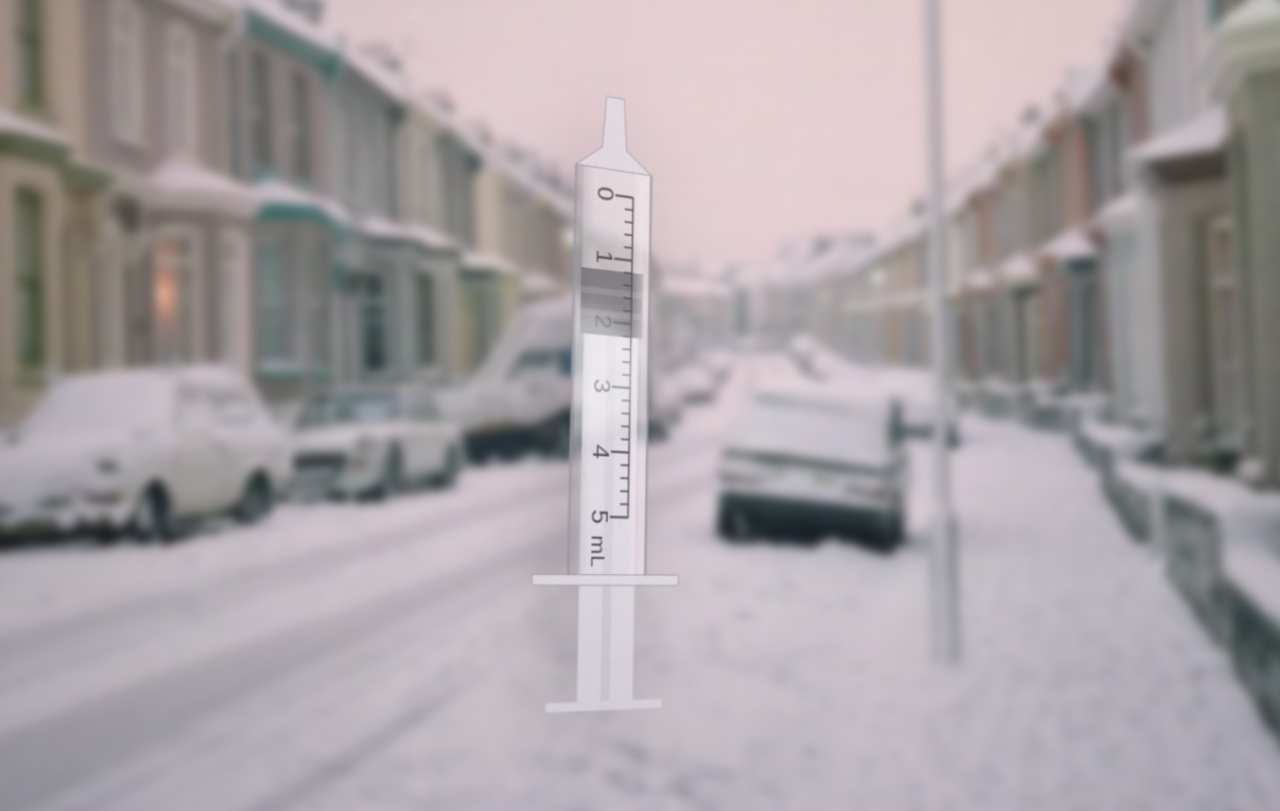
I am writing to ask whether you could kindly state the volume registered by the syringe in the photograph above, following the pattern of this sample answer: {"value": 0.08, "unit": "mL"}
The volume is {"value": 1.2, "unit": "mL"}
